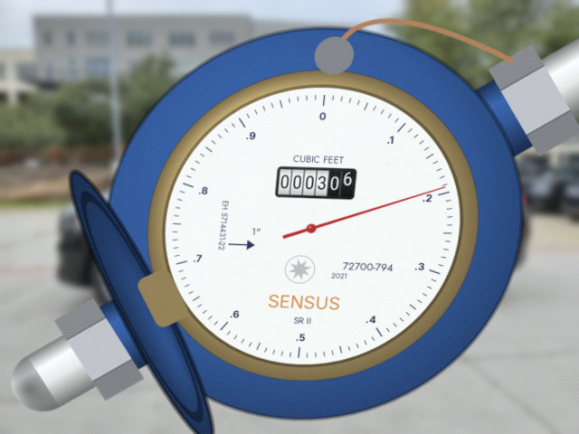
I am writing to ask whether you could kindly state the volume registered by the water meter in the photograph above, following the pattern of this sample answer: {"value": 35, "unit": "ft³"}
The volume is {"value": 306.19, "unit": "ft³"}
